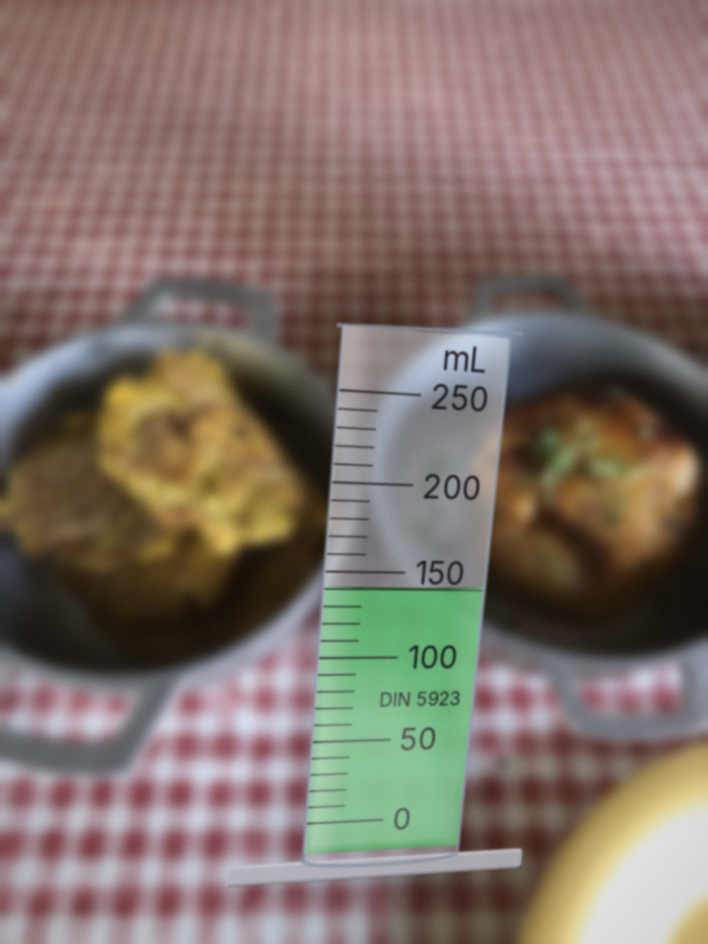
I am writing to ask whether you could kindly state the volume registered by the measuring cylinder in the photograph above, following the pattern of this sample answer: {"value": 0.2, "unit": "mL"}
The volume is {"value": 140, "unit": "mL"}
